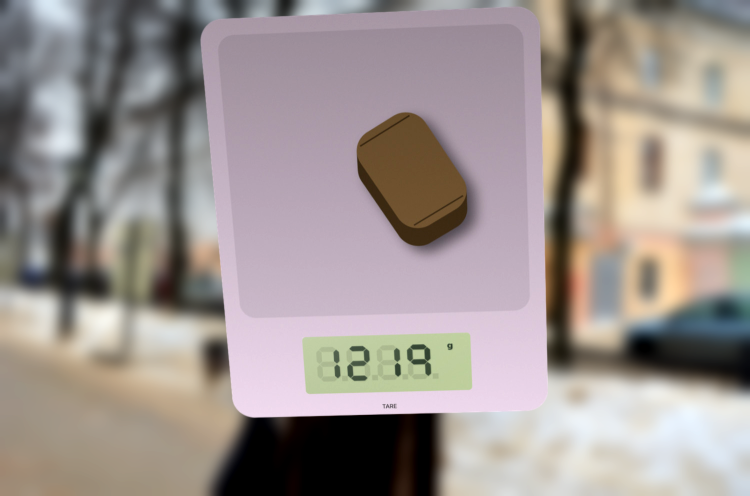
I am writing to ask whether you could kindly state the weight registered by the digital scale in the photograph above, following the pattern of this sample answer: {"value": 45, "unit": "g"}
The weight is {"value": 1219, "unit": "g"}
